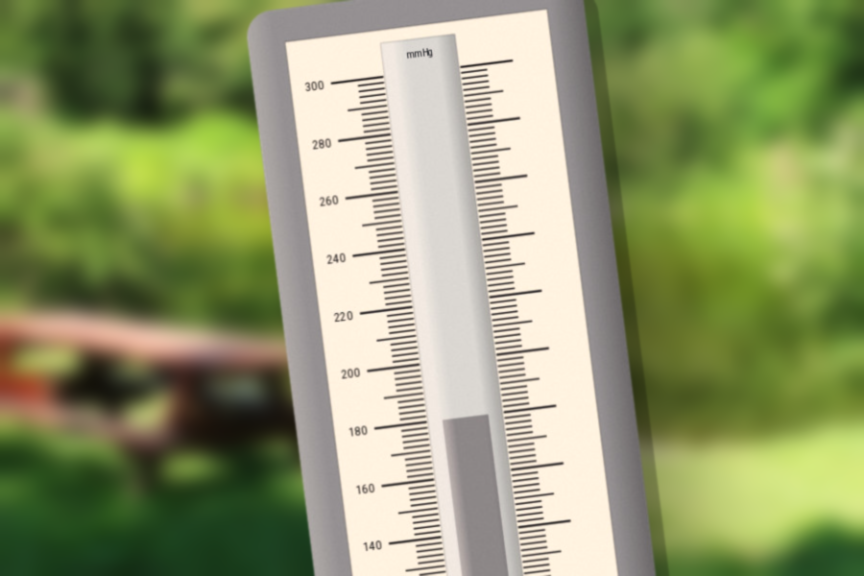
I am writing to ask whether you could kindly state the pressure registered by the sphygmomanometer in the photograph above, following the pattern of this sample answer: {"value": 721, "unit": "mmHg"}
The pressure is {"value": 180, "unit": "mmHg"}
